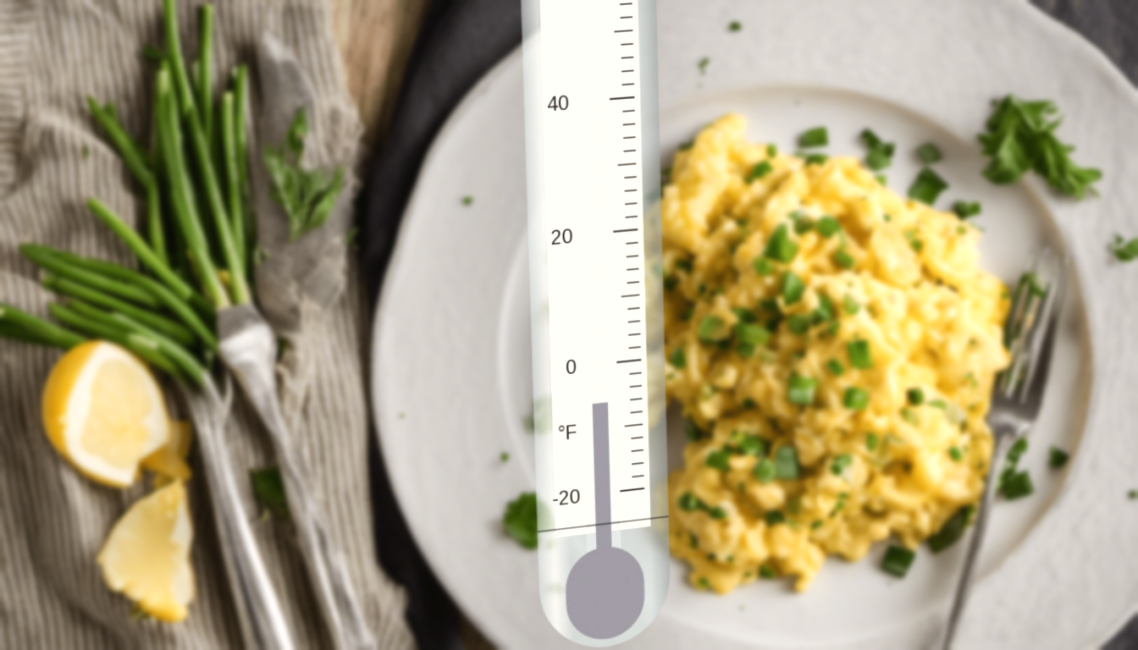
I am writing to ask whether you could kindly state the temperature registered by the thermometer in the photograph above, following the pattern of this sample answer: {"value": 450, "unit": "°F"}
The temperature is {"value": -6, "unit": "°F"}
